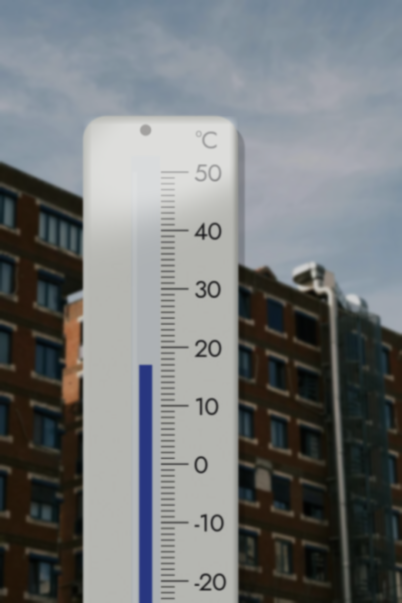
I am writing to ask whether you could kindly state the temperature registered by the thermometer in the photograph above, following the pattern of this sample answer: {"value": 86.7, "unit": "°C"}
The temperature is {"value": 17, "unit": "°C"}
